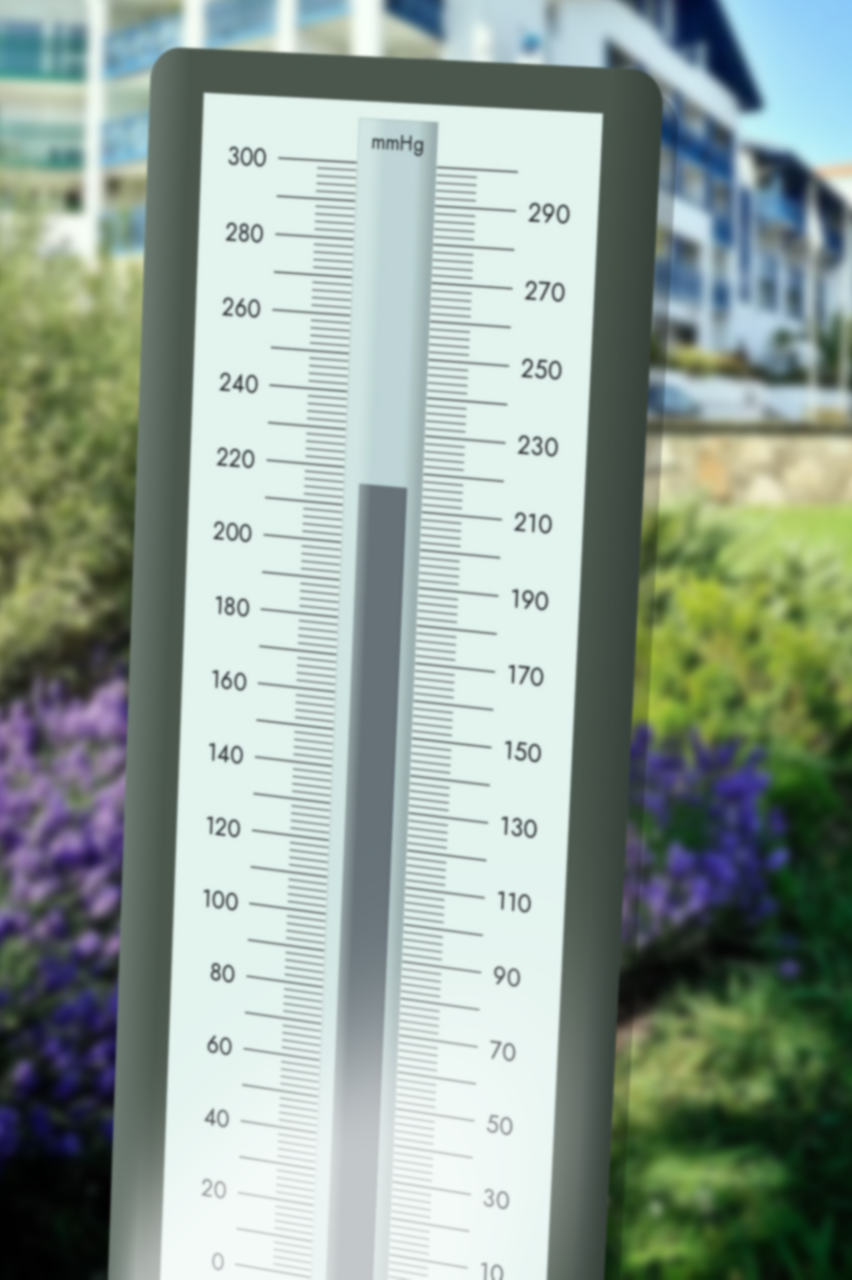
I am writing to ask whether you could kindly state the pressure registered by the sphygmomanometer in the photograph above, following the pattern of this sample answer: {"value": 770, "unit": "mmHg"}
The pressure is {"value": 216, "unit": "mmHg"}
